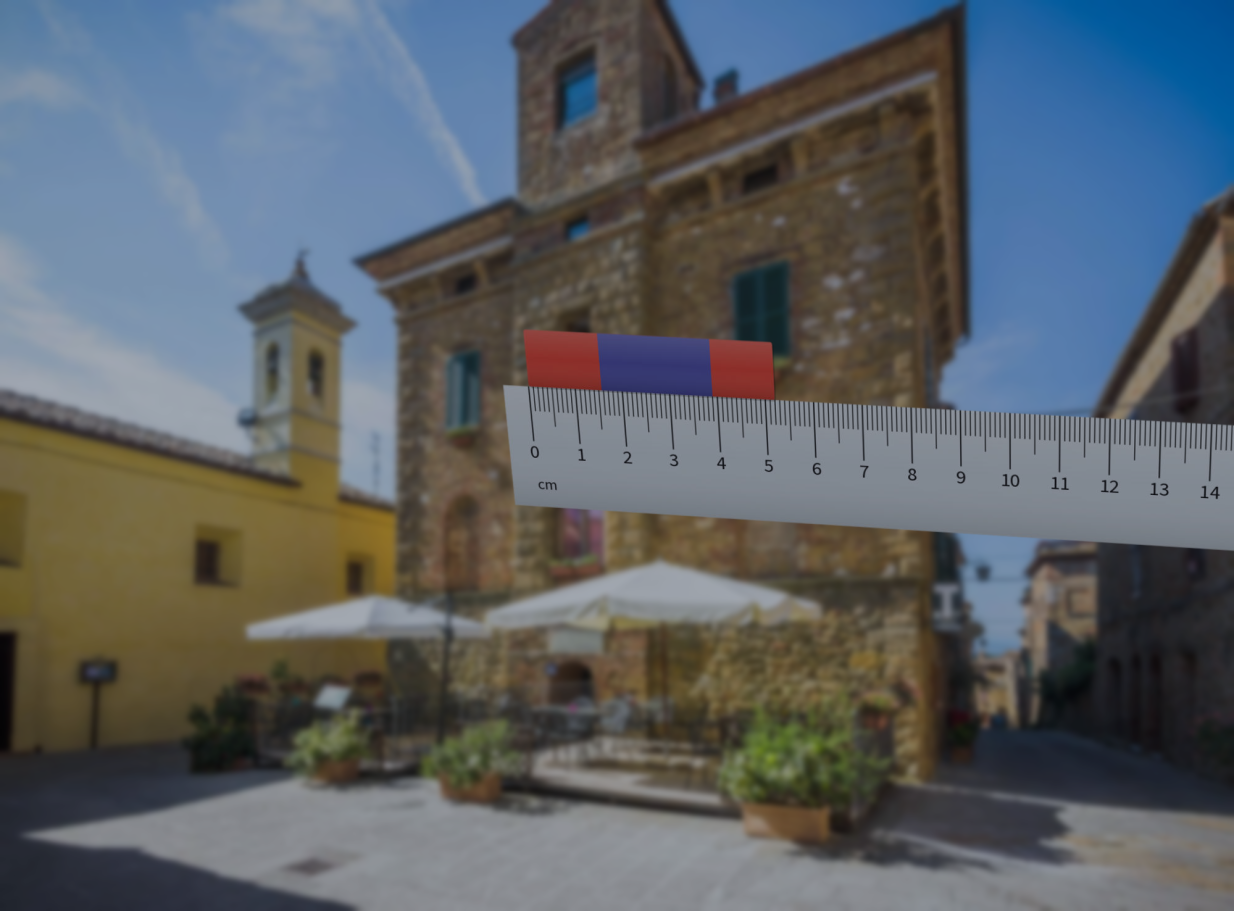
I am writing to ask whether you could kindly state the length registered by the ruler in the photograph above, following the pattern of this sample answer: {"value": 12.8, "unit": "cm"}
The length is {"value": 5.2, "unit": "cm"}
